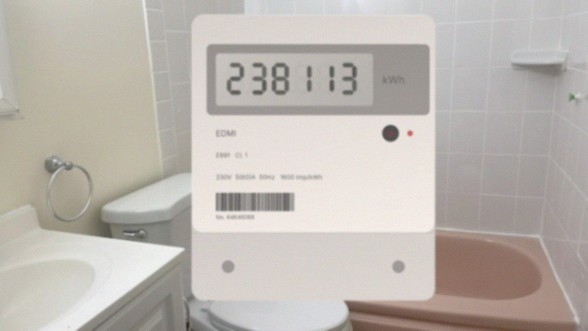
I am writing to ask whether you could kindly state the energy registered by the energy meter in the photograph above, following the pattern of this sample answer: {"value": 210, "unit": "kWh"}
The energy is {"value": 238113, "unit": "kWh"}
